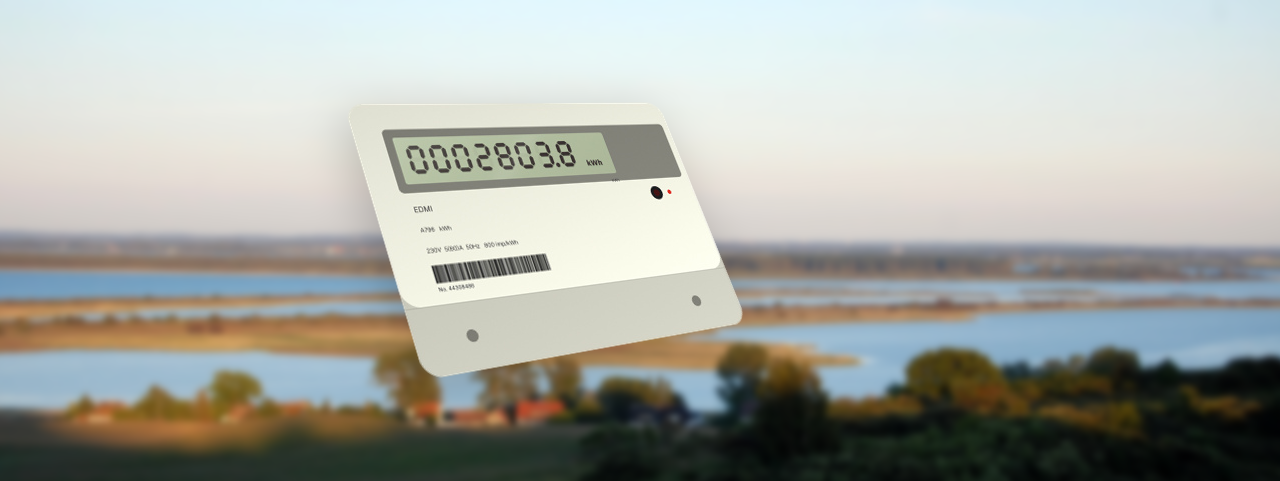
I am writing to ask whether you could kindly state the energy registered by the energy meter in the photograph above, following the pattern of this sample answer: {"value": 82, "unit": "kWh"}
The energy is {"value": 2803.8, "unit": "kWh"}
